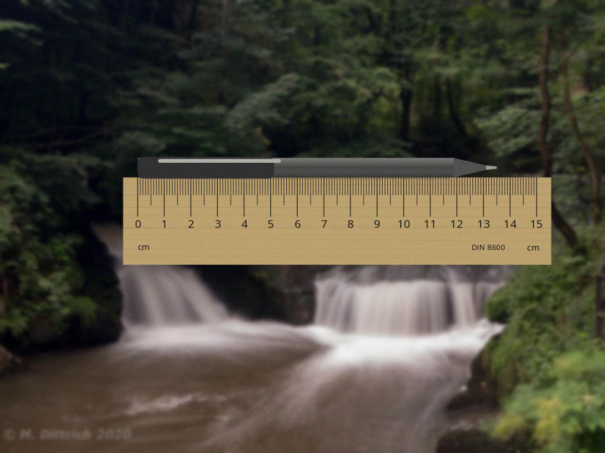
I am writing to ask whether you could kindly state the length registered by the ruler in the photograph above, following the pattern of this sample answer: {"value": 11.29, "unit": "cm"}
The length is {"value": 13.5, "unit": "cm"}
